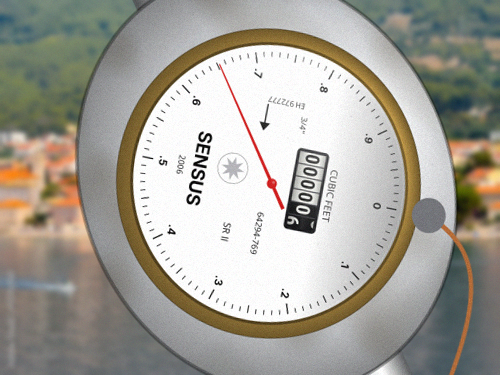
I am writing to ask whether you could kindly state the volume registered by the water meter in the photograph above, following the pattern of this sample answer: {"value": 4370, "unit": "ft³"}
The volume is {"value": 5.65, "unit": "ft³"}
